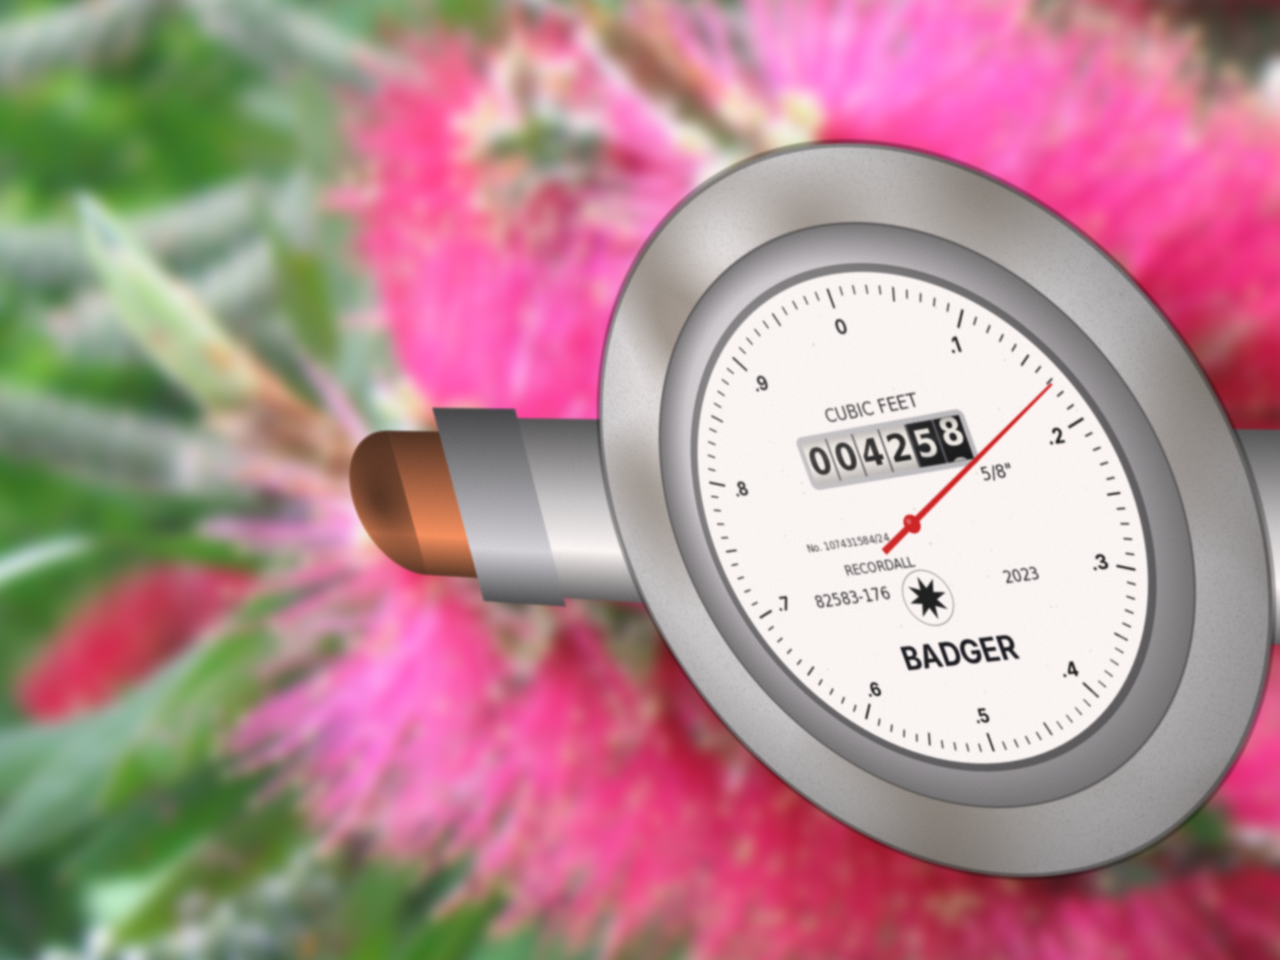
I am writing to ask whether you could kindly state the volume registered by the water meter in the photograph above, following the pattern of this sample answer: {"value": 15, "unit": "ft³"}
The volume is {"value": 4258.17, "unit": "ft³"}
